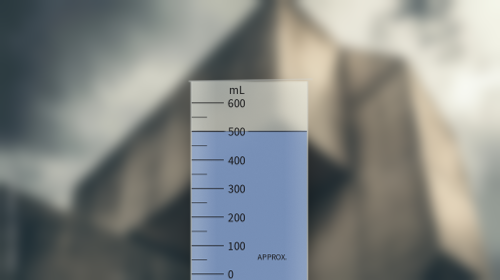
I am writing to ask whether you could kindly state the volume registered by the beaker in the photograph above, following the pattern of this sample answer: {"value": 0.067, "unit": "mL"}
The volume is {"value": 500, "unit": "mL"}
